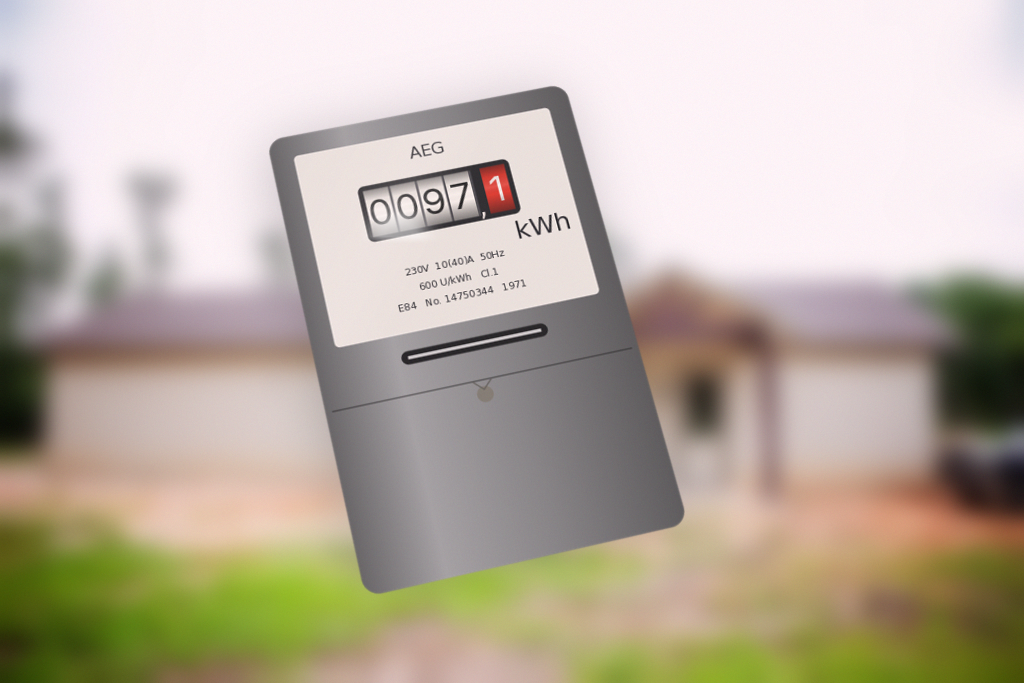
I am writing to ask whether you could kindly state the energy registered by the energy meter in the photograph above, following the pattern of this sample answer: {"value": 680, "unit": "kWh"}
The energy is {"value": 97.1, "unit": "kWh"}
